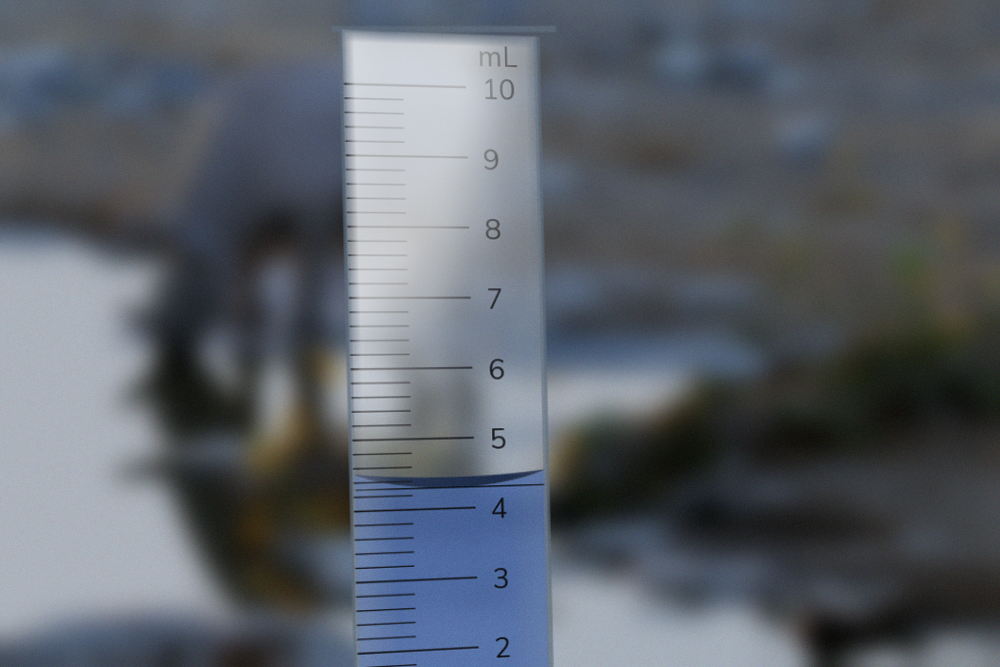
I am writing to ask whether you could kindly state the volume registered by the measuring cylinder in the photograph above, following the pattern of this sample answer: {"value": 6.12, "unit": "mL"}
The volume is {"value": 4.3, "unit": "mL"}
